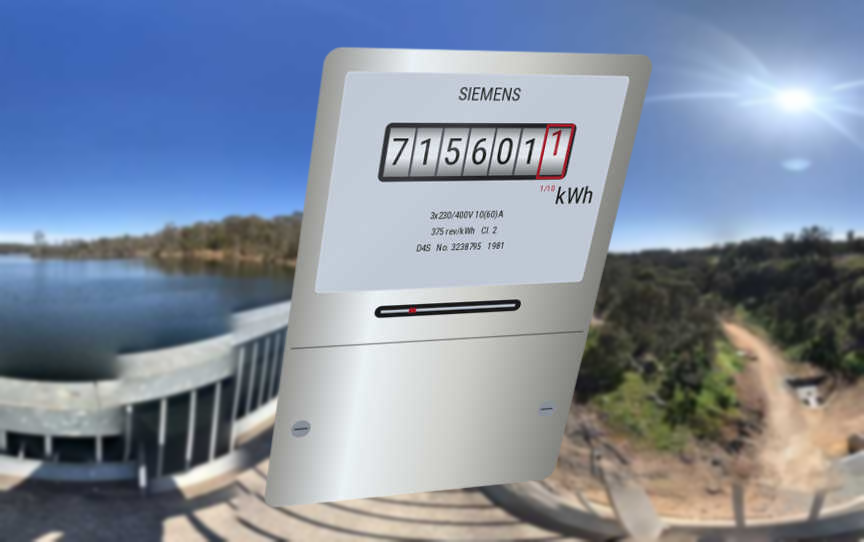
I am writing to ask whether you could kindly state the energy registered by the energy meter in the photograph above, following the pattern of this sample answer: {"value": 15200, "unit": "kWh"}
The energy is {"value": 715601.1, "unit": "kWh"}
